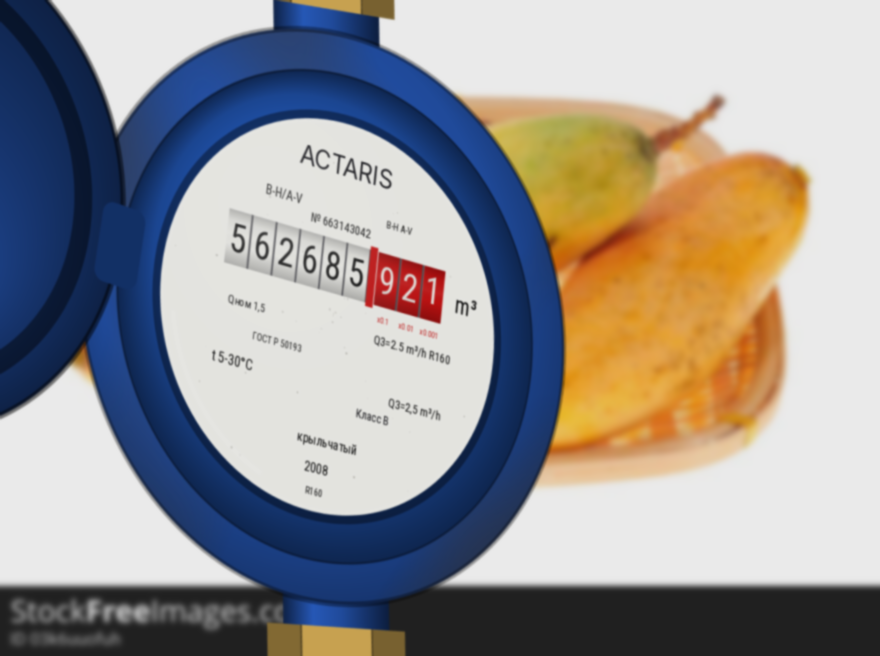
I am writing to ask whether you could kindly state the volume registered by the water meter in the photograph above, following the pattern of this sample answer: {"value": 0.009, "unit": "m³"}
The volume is {"value": 562685.921, "unit": "m³"}
